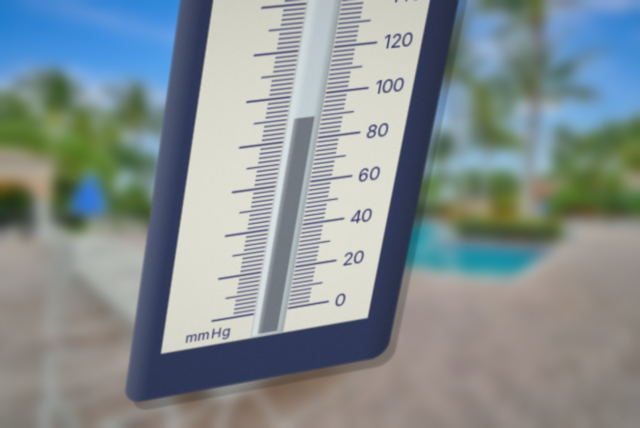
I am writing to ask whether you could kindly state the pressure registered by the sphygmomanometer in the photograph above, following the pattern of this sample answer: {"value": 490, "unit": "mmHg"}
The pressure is {"value": 90, "unit": "mmHg"}
